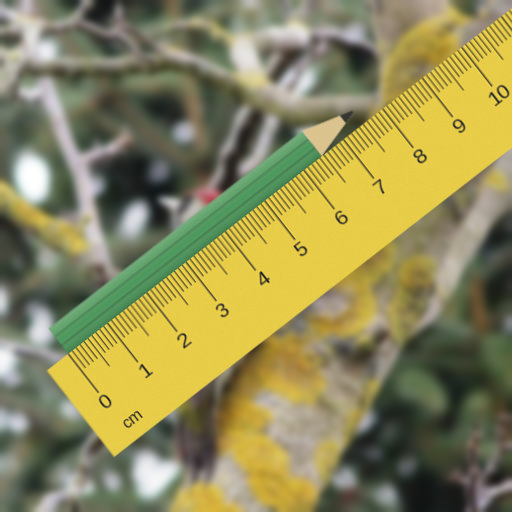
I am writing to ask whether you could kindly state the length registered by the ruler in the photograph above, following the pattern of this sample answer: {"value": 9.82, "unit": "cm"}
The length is {"value": 7.5, "unit": "cm"}
